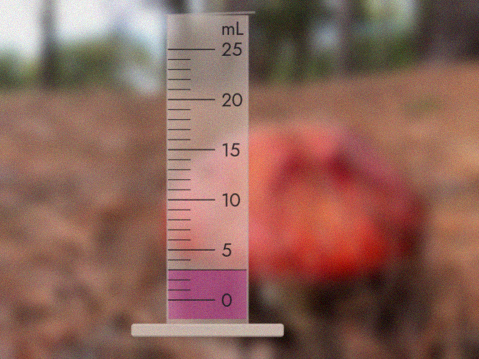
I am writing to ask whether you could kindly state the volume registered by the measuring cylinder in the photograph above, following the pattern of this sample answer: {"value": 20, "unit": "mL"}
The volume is {"value": 3, "unit": "mL"}
